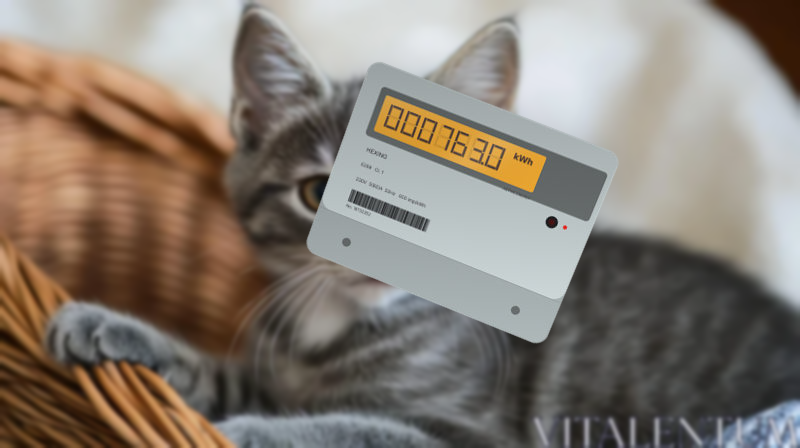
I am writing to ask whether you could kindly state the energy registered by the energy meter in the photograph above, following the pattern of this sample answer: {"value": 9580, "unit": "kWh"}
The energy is {"value": 763.0, "unit": "kWh"}
